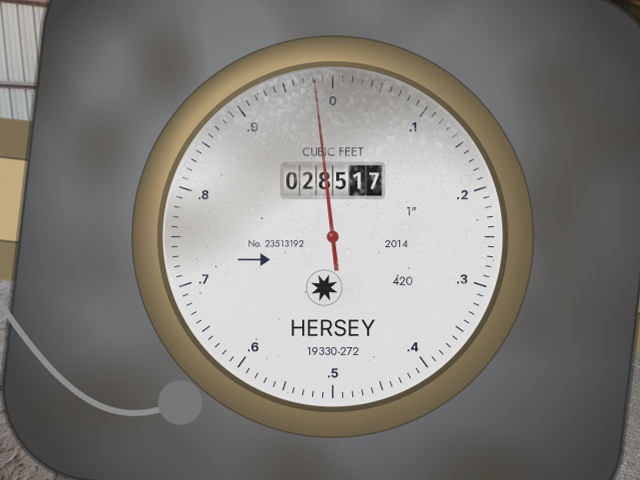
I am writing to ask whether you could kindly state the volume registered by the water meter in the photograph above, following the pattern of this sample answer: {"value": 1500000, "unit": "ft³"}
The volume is {"value": 28516.98, "unit": "ft³"}
